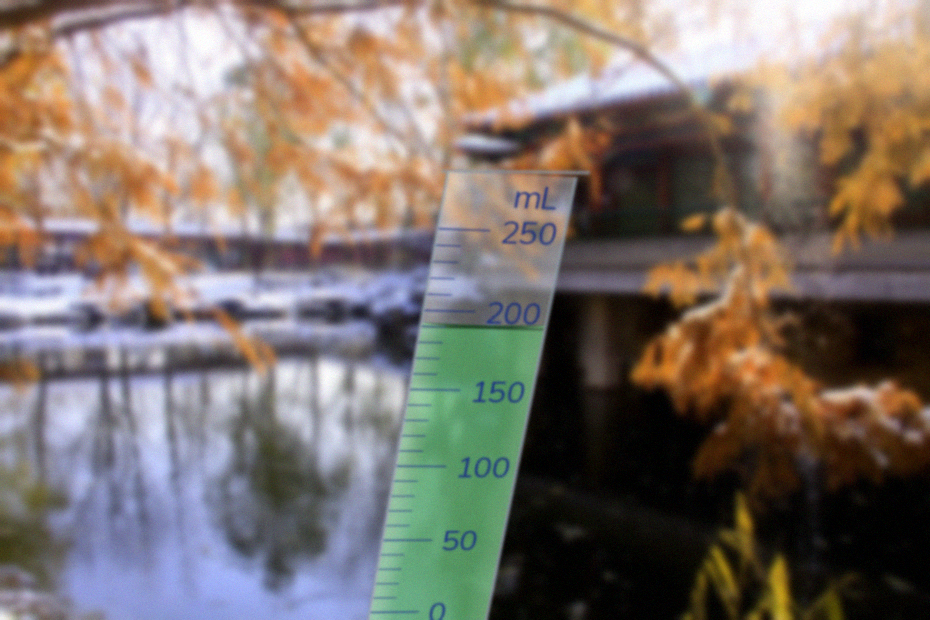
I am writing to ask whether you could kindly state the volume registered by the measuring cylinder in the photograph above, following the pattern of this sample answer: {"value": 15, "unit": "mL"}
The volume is {"value": 190, "unit": "mL"}
